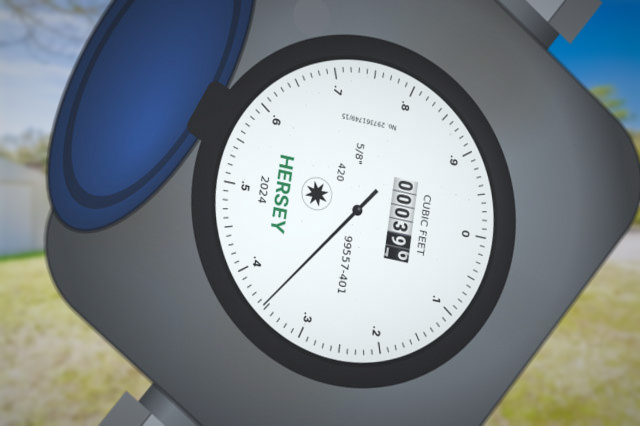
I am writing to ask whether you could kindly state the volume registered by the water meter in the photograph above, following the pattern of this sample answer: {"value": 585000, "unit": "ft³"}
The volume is {"value": 396.35, "unit": "ft³"}
